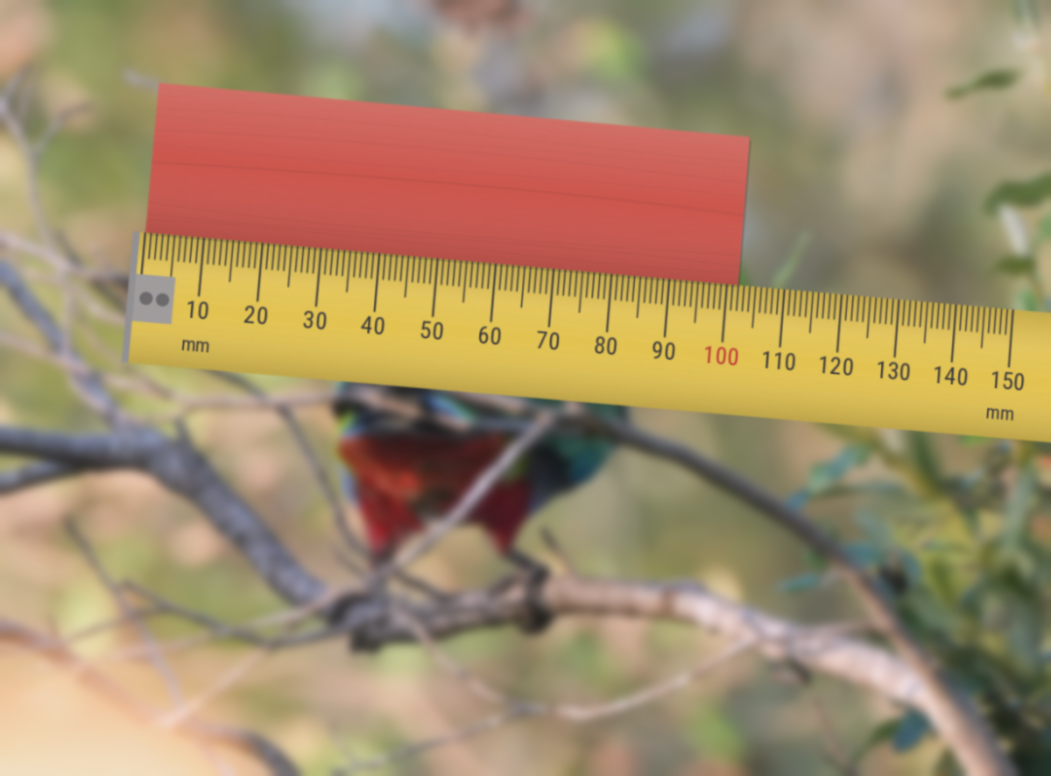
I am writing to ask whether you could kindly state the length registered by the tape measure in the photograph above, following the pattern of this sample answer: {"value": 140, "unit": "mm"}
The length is {"value": 102, "unit": "mm"}
